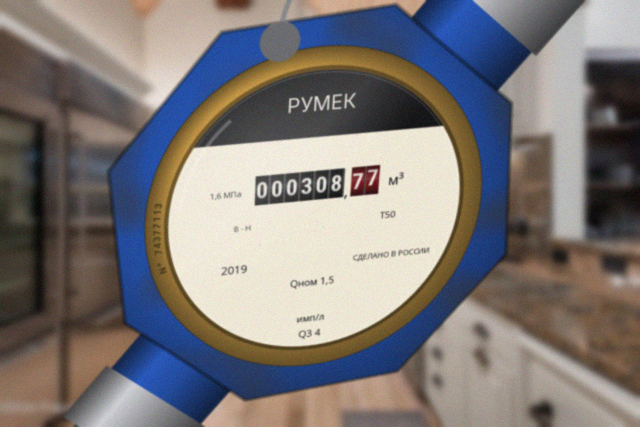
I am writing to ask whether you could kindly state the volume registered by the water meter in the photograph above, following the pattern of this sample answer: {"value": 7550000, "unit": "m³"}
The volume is {"value": 308.77, "unit": "m³"}
